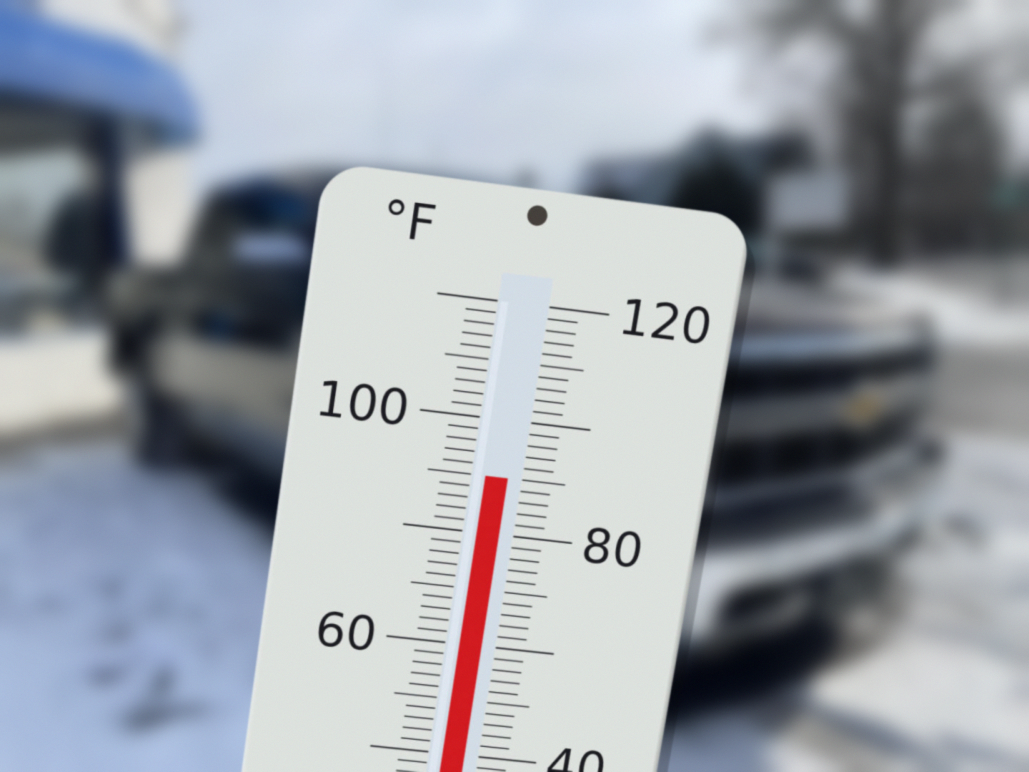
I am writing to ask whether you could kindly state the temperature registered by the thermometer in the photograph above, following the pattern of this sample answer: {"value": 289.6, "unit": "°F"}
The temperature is {"value": 90, "unit": "°F"}
